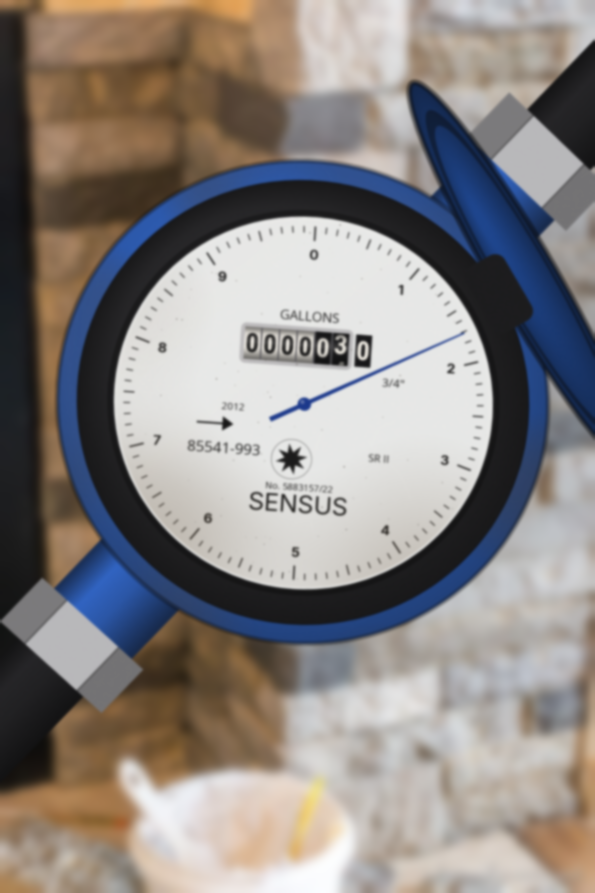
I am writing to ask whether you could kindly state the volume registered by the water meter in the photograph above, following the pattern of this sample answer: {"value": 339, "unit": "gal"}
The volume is {"value": 31.7, "unit": "gal"}
